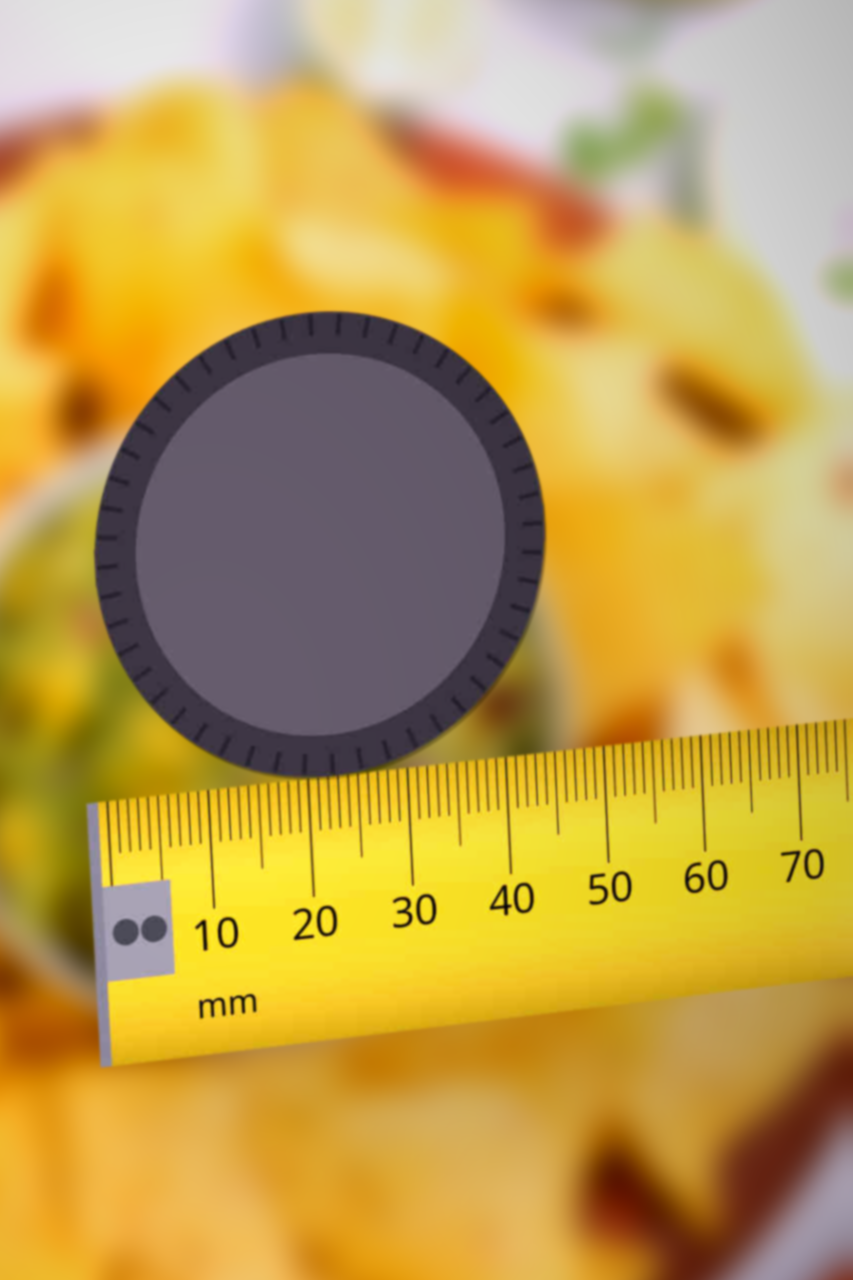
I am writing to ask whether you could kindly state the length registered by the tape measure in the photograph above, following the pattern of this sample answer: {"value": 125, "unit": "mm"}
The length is {"value": 45, "unit": "mm"}
